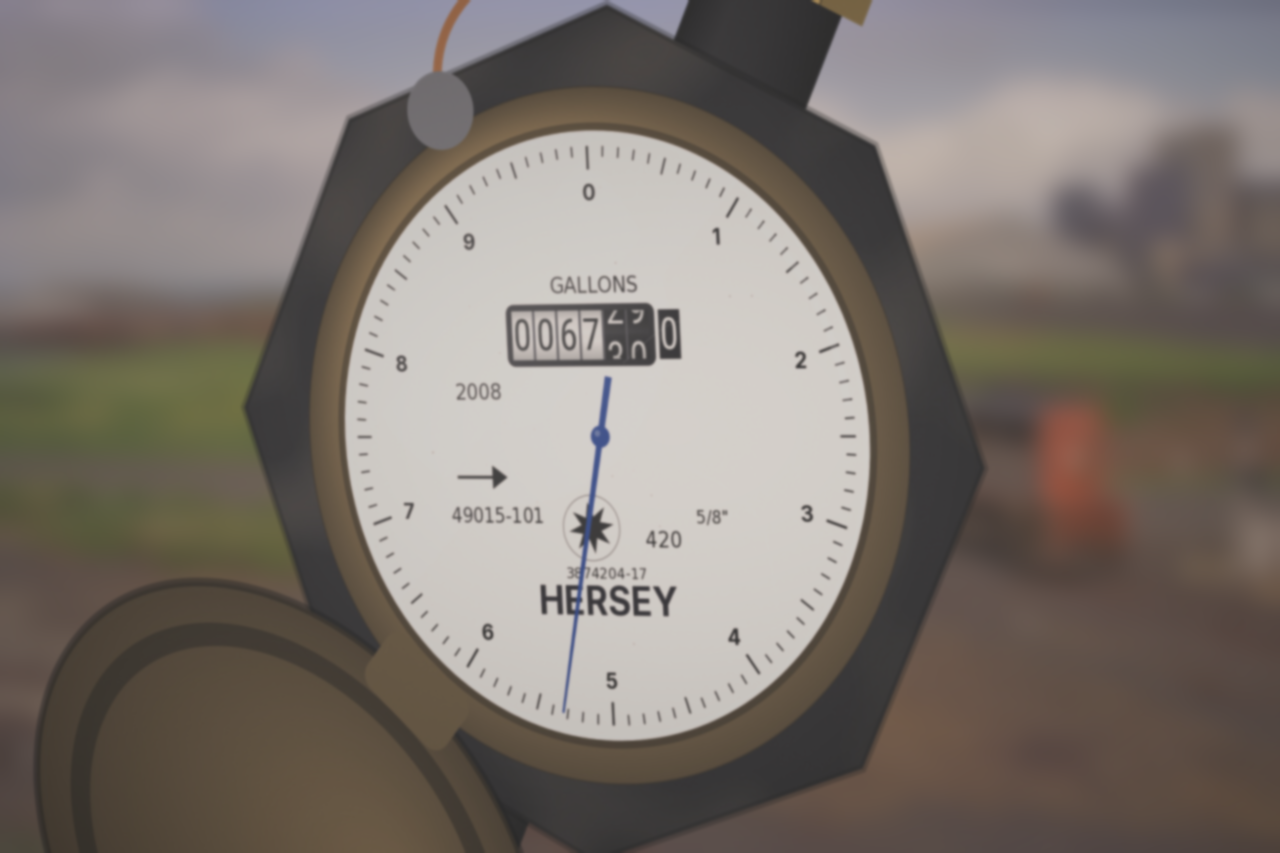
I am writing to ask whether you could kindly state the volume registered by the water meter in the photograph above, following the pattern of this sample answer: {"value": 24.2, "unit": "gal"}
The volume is {"value": 67295.3, "unit": "gal"}
